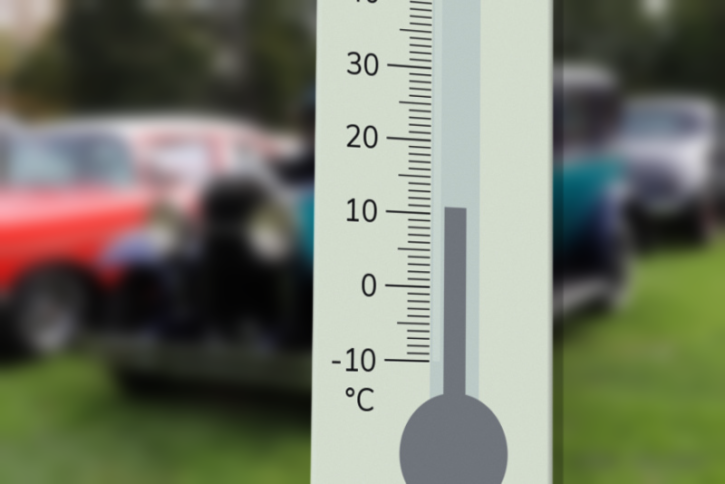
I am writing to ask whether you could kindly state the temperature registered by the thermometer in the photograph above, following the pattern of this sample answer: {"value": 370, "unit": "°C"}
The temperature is {"value": 11, "unit": "°C"}
